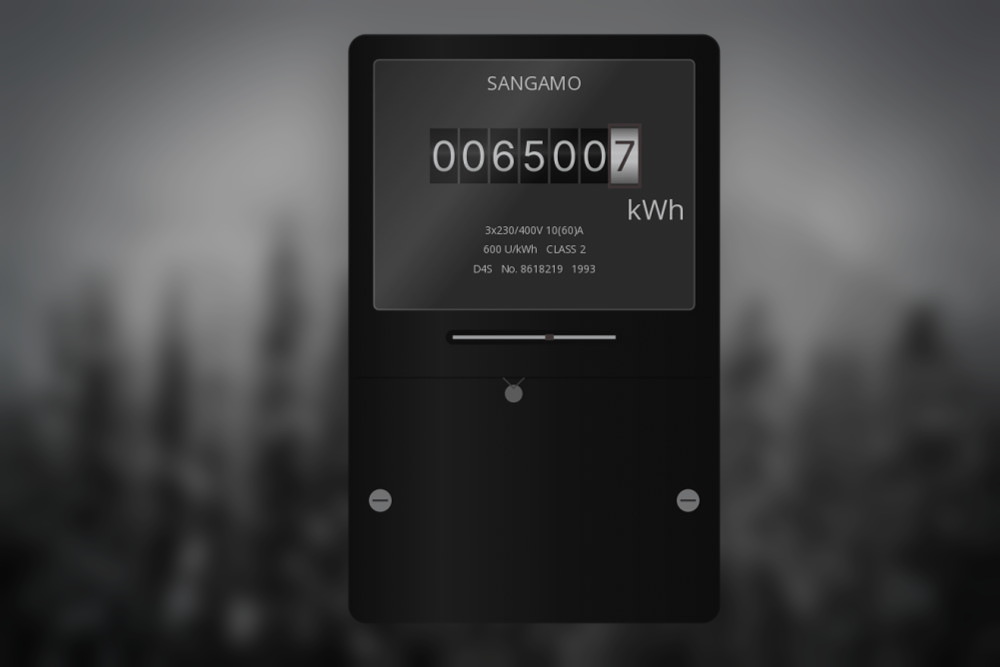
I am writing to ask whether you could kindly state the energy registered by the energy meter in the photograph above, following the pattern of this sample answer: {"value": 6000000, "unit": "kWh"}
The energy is {"value": 6500.7, "unit": "kWh"}
